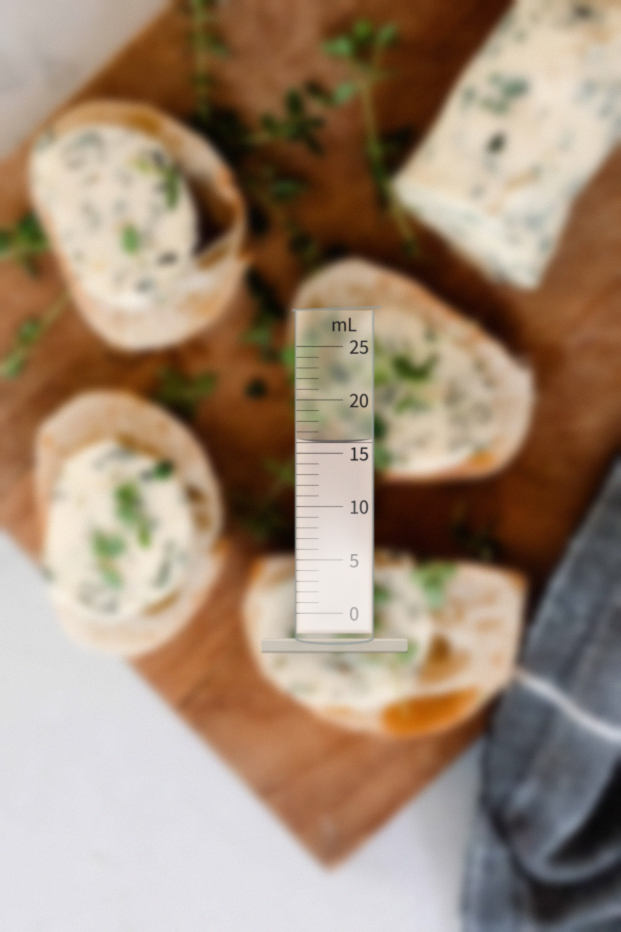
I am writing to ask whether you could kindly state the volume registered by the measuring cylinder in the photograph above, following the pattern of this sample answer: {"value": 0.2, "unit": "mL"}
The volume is {"value": 16, "unit": "mL"}
